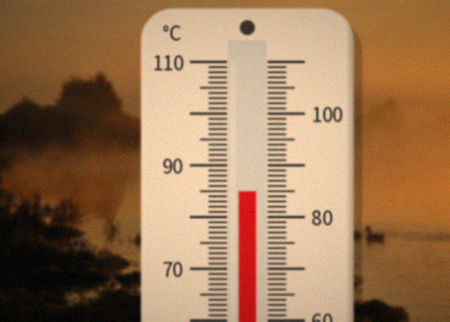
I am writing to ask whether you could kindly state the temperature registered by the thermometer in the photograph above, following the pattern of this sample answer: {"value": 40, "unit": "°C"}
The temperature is {"value": 85, "unit": "°C"}
